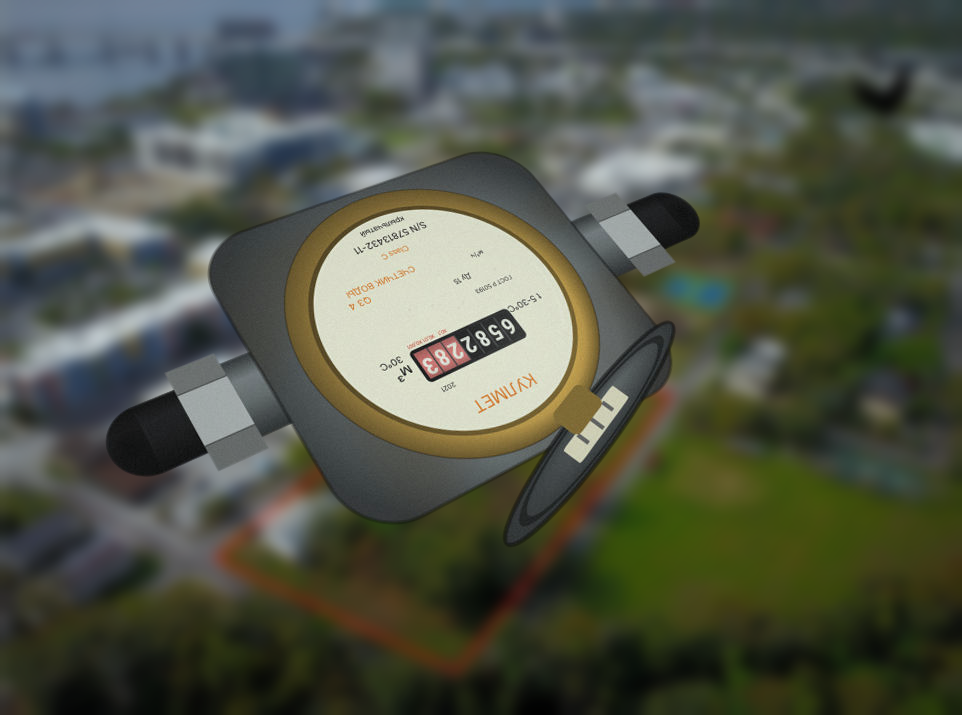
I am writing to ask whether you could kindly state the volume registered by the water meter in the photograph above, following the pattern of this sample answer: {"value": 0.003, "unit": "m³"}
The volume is {"value": 6582.283, "unit": "m³"}
